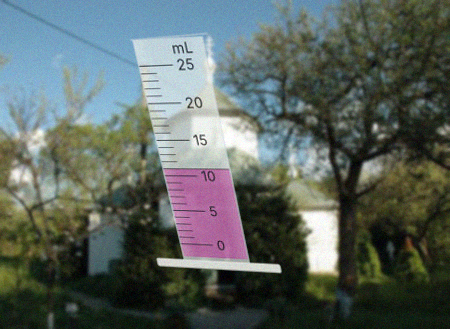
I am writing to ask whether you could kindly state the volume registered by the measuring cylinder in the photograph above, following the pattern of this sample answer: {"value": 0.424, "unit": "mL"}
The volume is {"value": 11, "unit": "mL"}
